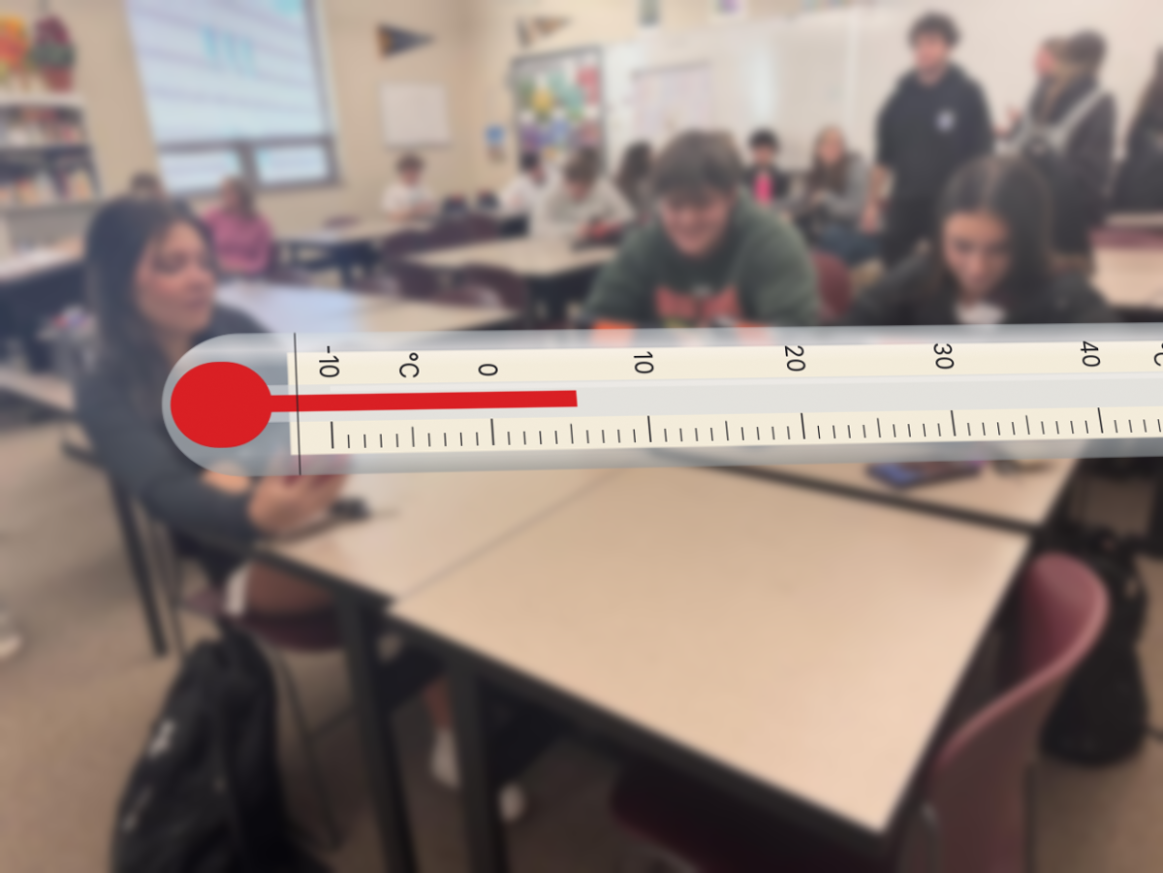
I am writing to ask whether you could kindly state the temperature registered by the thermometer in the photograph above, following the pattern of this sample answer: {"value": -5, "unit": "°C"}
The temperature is {"value": 5.5, "unit": "°C"}
